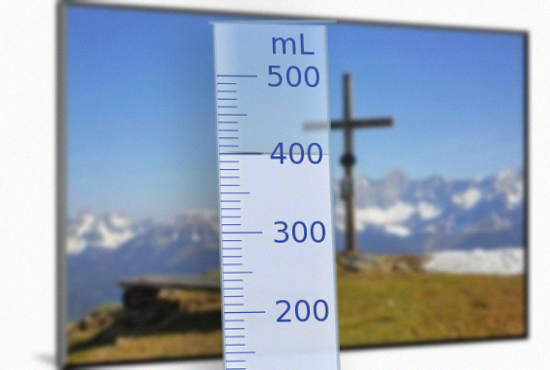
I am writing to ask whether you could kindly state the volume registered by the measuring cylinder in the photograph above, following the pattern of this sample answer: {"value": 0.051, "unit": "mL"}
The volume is {"value": 400, "unit": "mL"}
